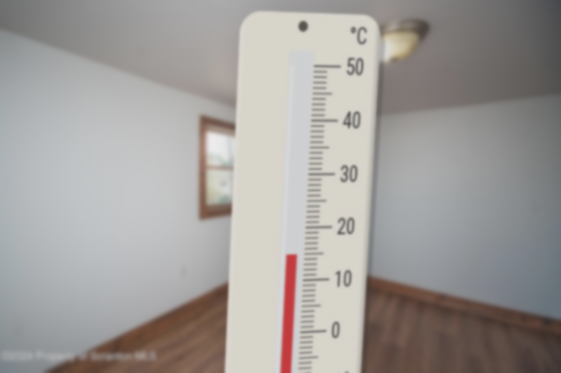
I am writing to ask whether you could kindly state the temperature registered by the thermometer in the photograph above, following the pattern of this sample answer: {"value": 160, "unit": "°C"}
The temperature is {"value": 15, "unit": "°C"}
